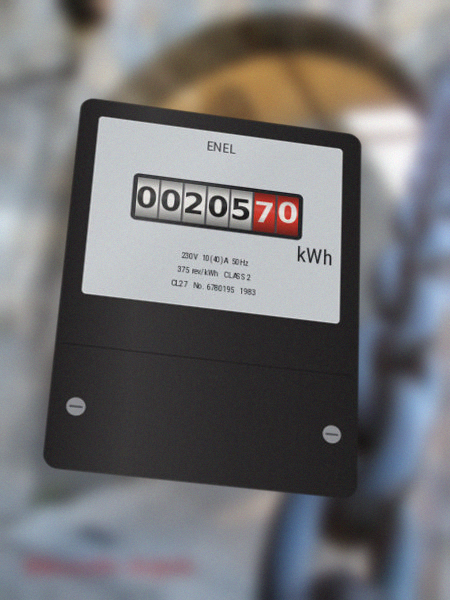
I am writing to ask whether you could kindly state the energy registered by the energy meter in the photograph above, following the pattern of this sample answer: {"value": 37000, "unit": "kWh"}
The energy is {"value": 205.70, "unit": "kWh"}
